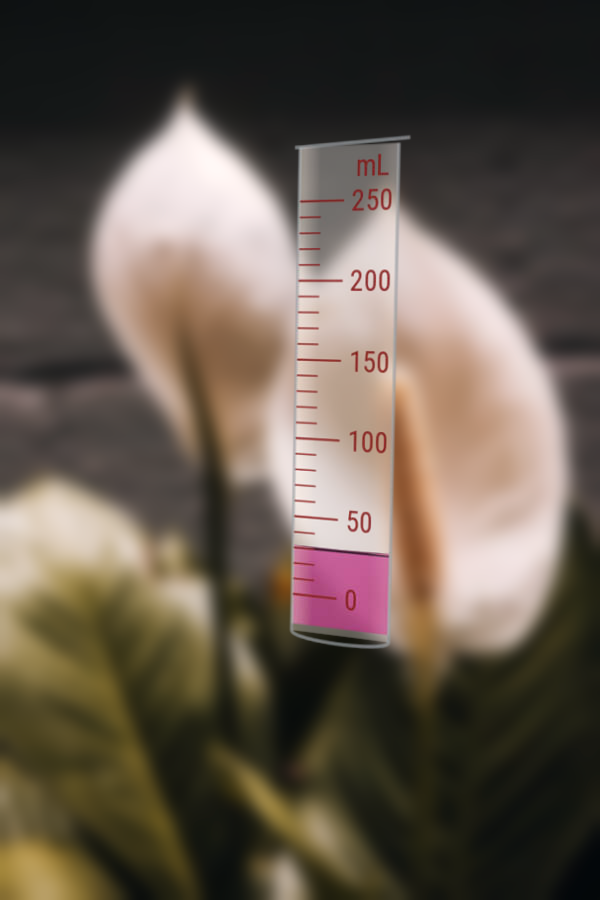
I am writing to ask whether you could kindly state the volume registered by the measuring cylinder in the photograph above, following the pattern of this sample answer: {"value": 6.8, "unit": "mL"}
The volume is {"value": 30, "unit": "mL"}
